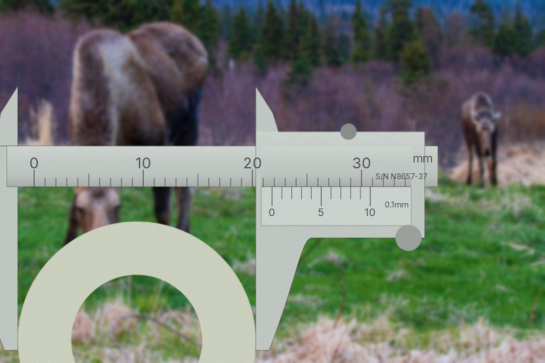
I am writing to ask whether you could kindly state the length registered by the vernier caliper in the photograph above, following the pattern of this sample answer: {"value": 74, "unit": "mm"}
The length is {"value": 21.8, "unit": "mm"}
